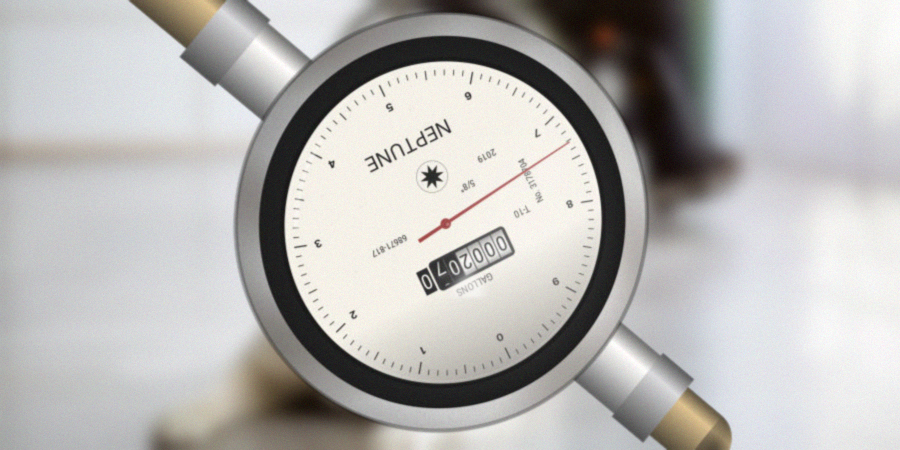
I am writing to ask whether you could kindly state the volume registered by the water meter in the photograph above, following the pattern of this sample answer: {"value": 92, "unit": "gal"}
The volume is {"value": 2067.3, "unit": "gal"}
